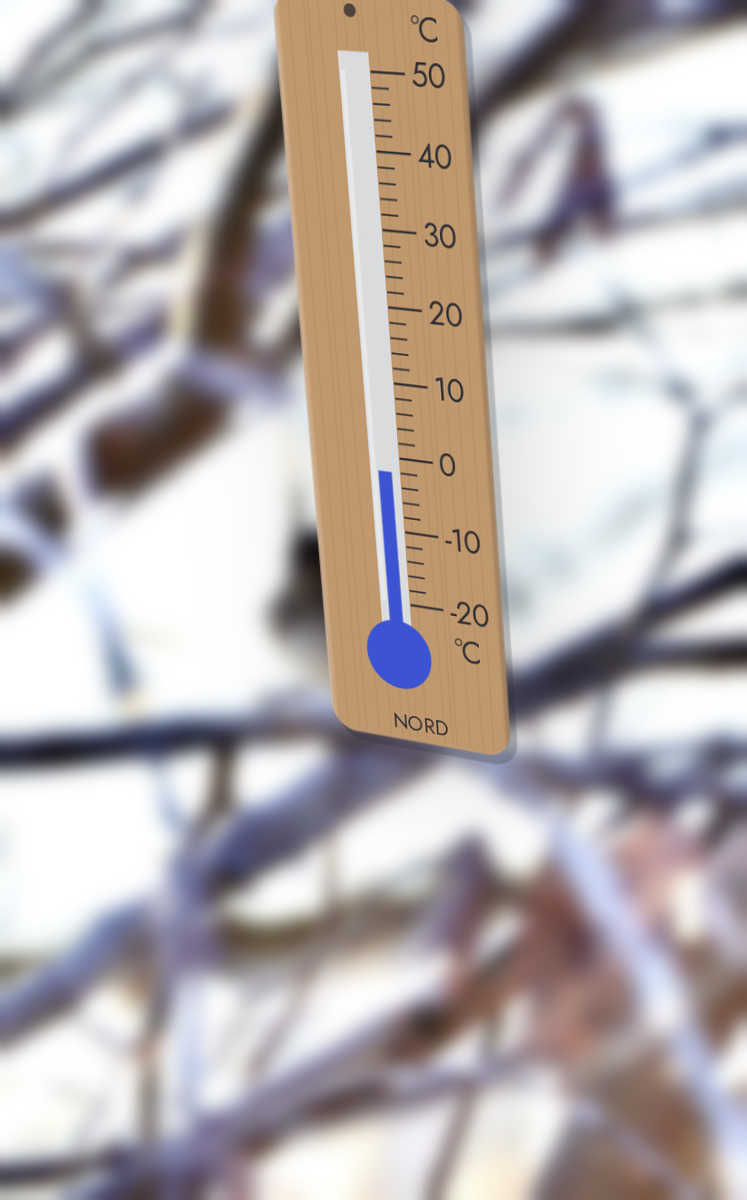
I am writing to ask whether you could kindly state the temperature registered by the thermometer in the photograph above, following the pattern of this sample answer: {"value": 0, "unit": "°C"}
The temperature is {"value": -2, "unit": "°C"}
